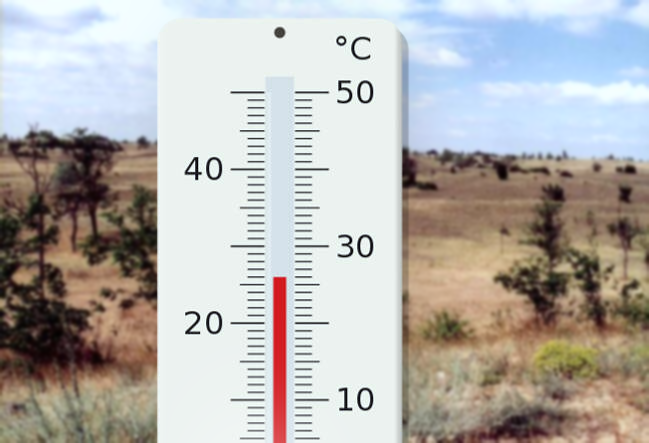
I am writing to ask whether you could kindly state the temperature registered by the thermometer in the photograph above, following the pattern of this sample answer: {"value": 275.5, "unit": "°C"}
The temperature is {"value": 26, "unit": "°C"}
